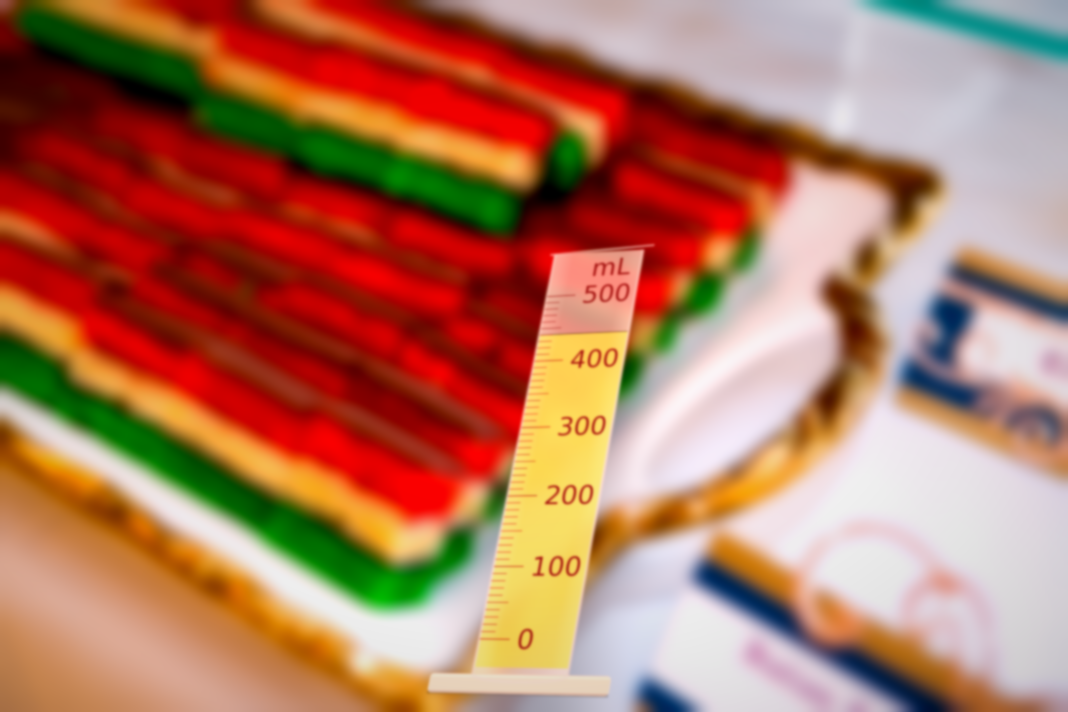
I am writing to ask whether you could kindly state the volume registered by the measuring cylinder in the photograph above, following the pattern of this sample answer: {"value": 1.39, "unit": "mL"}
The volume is {"value": 440, "unit": "mL"}
